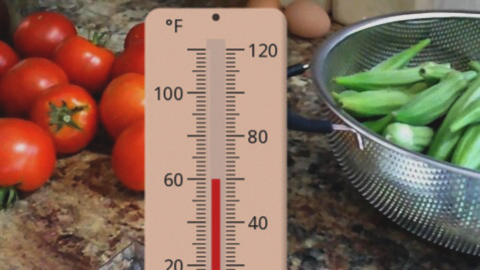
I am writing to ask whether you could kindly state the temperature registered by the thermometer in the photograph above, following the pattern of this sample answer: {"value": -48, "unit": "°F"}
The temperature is {"value": 60, "unit": "°F"}
